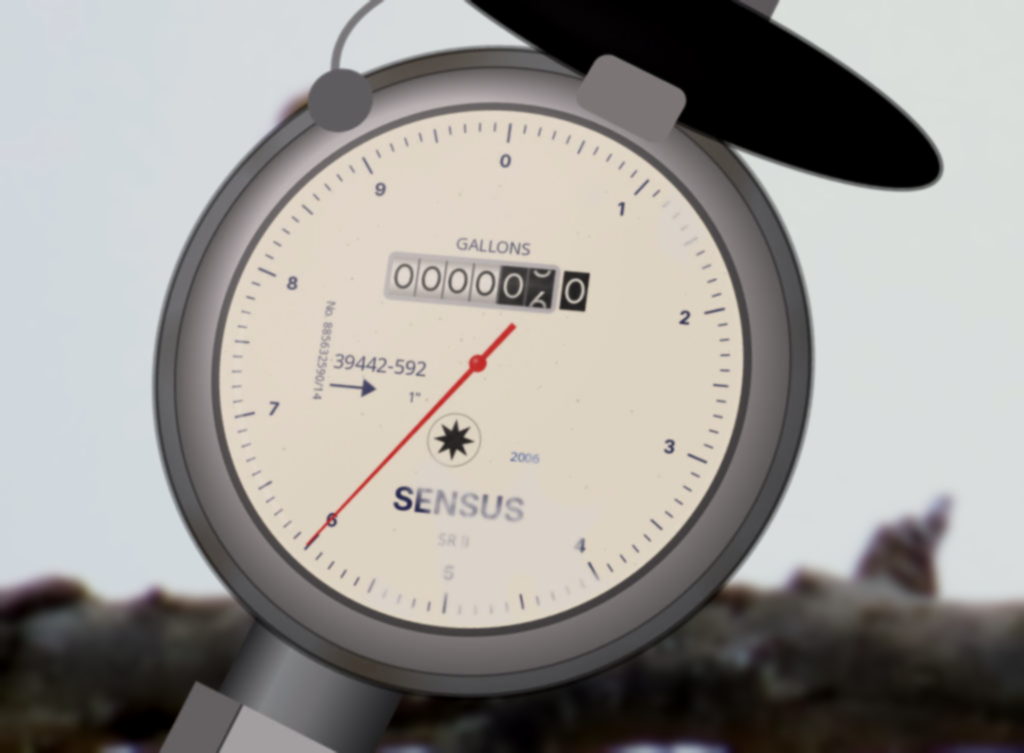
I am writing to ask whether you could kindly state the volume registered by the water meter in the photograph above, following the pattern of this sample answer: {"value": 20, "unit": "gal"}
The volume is {"value": 56.0, "unit": "gal"}
